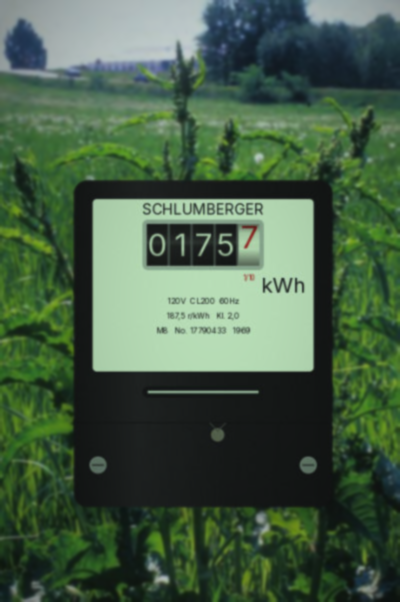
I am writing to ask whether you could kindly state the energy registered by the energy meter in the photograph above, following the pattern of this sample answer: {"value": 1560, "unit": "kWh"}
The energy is {"value": 175.7, "unit": "kWh"}
